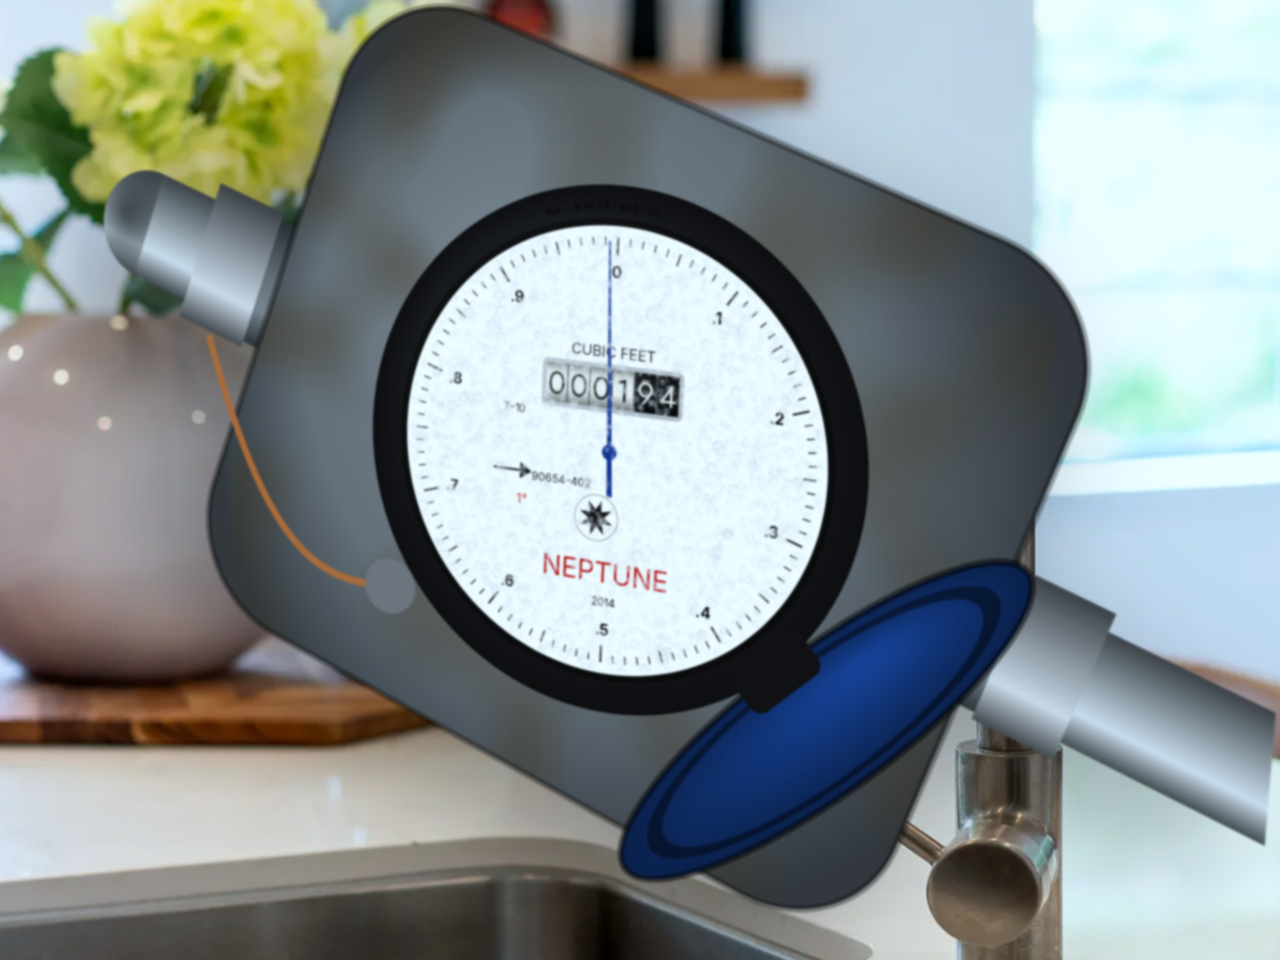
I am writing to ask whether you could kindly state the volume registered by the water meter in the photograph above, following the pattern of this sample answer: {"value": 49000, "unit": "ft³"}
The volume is {"value": 193.99, "unit": "ft³"}
